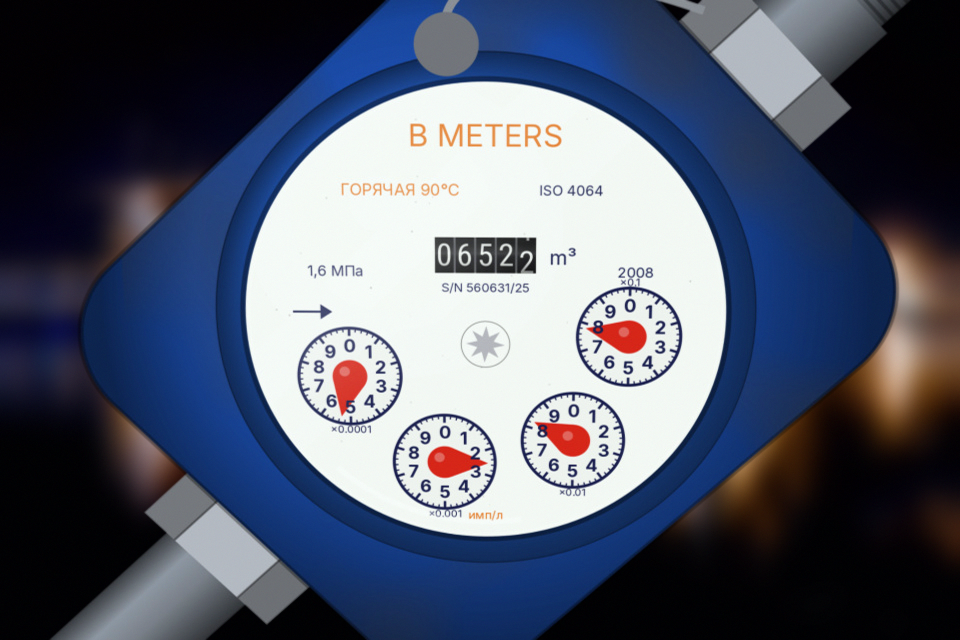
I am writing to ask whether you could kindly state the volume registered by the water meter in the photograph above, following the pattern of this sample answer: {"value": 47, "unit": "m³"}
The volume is {"value": 6521.7825, "unit": "m³"}
